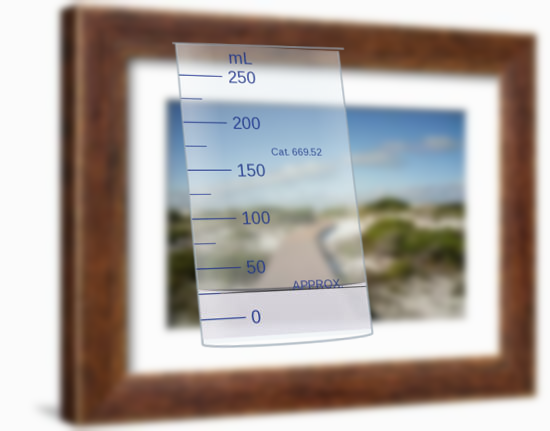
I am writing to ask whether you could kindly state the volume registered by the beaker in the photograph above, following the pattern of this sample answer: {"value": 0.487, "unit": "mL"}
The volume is {"value": 25, "unit": "mL"}
